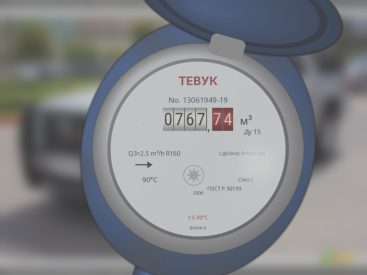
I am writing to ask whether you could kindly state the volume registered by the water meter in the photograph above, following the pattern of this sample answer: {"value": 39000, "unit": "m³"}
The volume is {"value": 767.74, "unit": "m³"}
